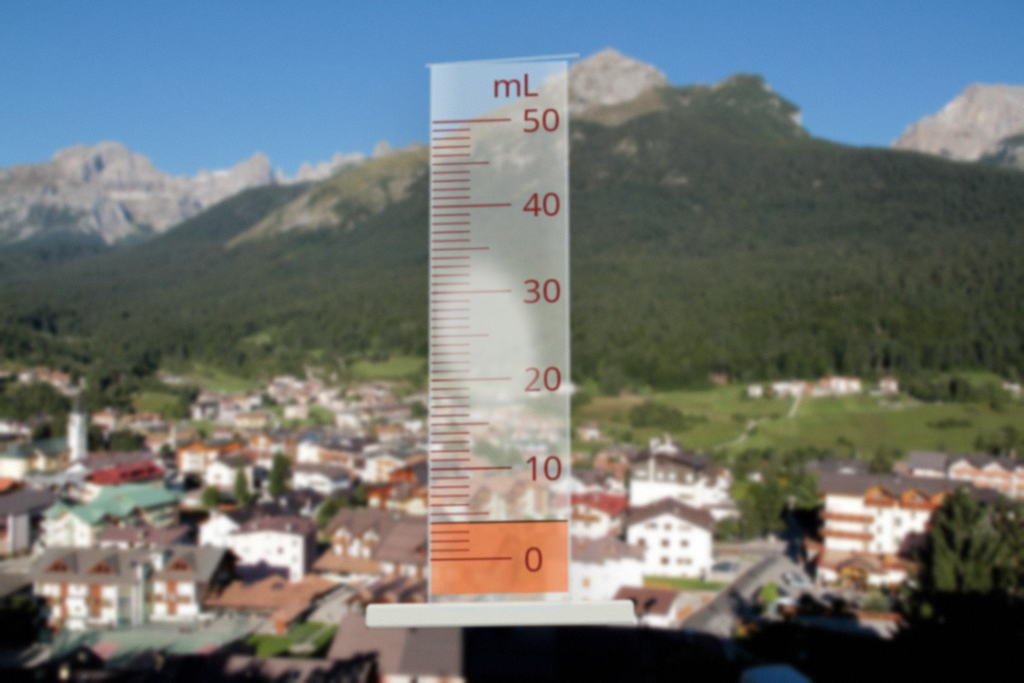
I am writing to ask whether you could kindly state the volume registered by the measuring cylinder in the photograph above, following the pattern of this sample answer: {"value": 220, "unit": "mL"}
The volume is {"value": 4, "unit": "mL"}
